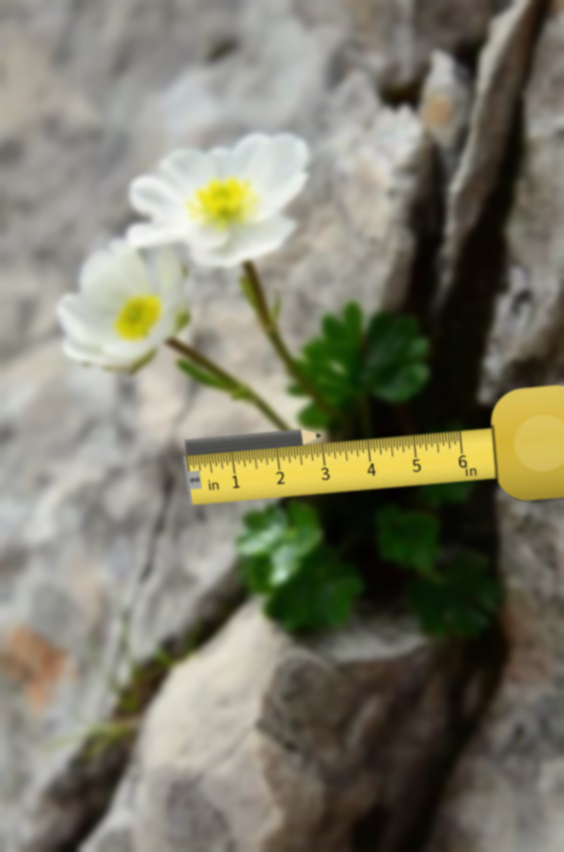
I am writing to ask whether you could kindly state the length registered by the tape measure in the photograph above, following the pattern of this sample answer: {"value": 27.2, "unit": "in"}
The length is {"value": 3, "unit": "in"}
